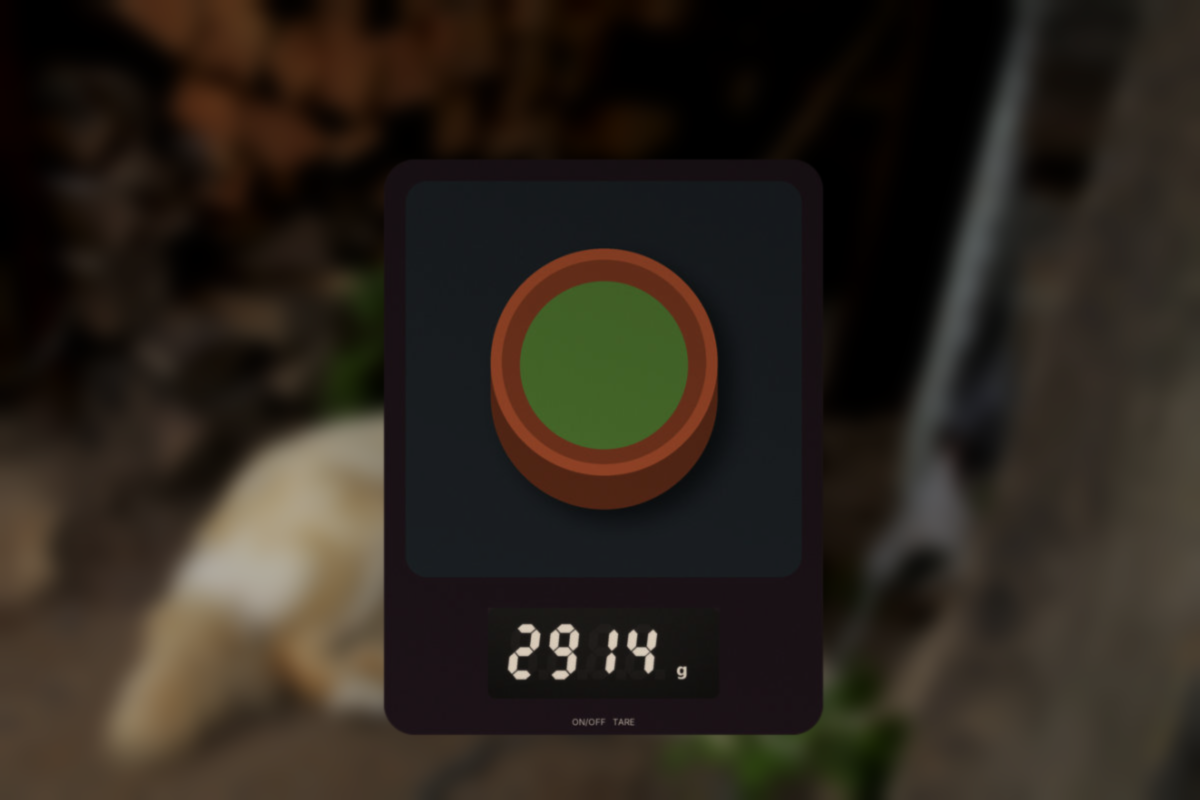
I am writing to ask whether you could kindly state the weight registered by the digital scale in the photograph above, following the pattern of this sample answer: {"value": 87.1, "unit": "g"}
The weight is {"value": 2914, "unit": "g"}
